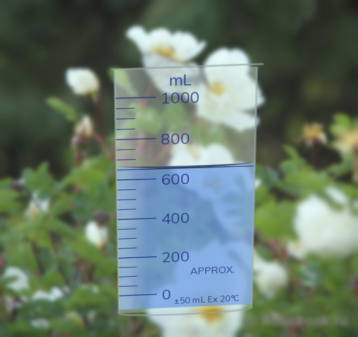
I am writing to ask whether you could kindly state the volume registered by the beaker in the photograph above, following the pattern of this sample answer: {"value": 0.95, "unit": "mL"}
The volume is {"value": 650, "unit": "mL"}
